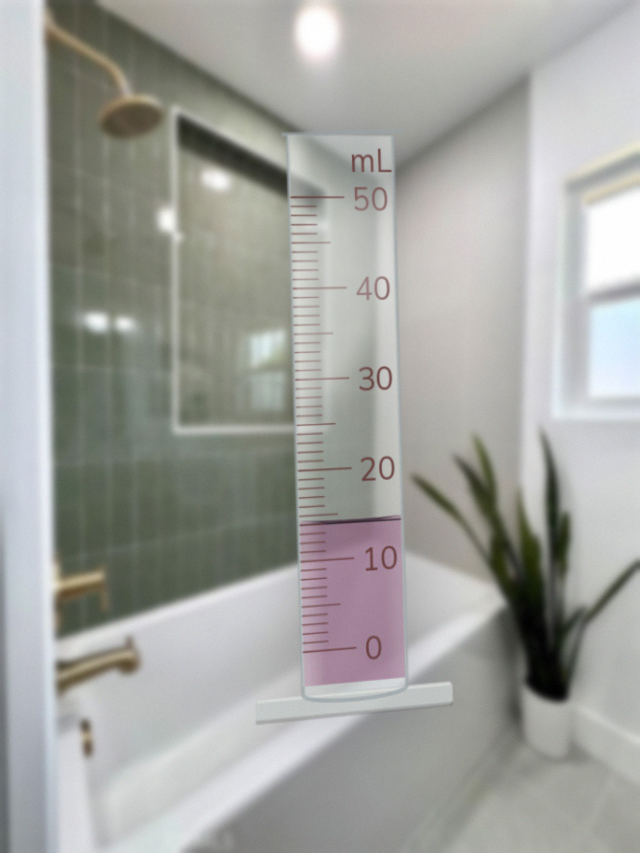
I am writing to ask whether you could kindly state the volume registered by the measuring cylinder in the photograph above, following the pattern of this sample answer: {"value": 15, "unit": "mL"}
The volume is {"value": 14, "unit": "mL"}
